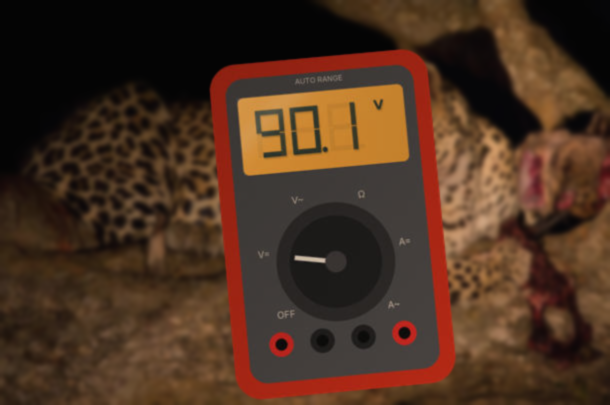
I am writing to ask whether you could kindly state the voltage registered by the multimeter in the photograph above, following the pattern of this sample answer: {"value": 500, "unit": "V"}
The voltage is {"value": 90.1, "unit": "V"}
